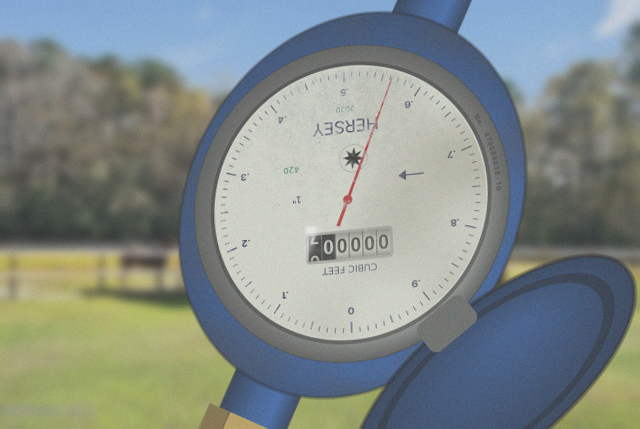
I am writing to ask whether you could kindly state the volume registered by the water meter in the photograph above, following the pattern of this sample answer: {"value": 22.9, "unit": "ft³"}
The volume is {"value": 6.56, "unit": "ft³"}
